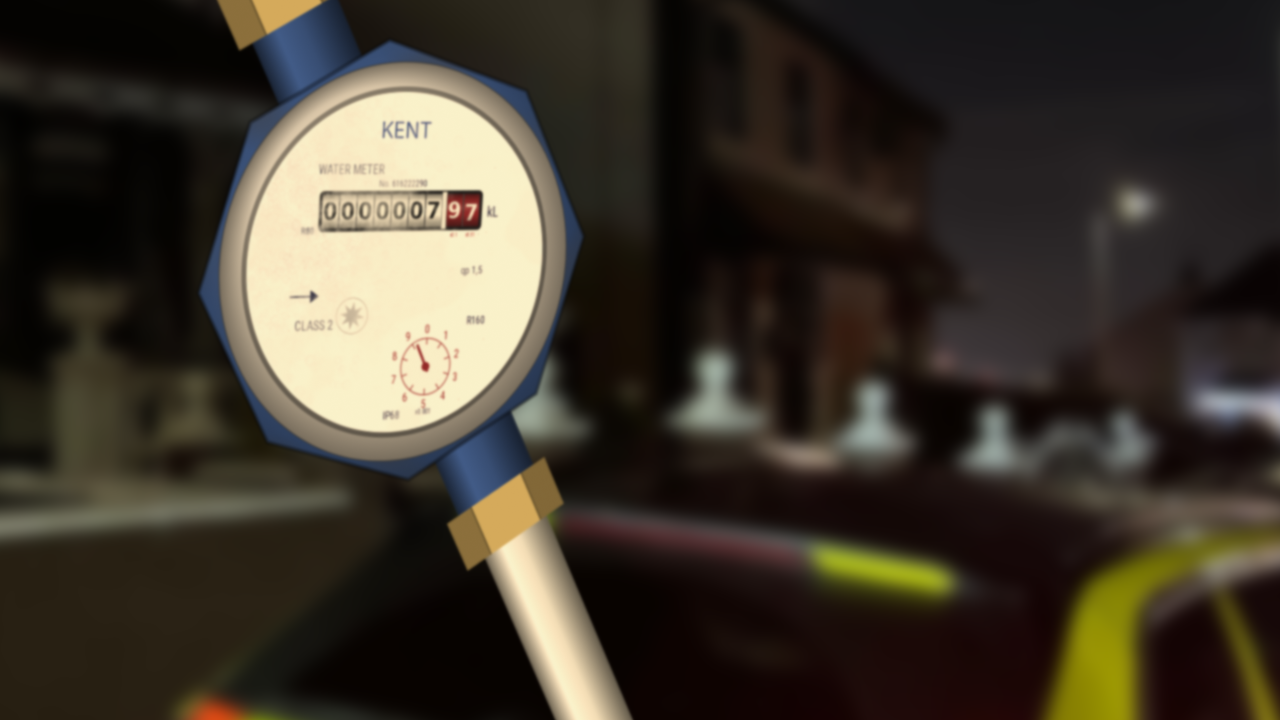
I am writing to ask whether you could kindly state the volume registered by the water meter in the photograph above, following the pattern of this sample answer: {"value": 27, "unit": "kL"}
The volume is {"value": 7.969, "unit": "kL"}
